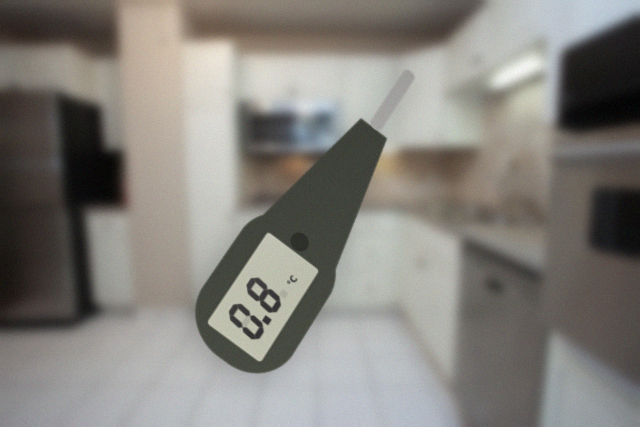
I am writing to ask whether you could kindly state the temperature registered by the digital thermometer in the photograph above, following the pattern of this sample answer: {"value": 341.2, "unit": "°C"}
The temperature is {"value": 0.8, "unit": "°C"}
